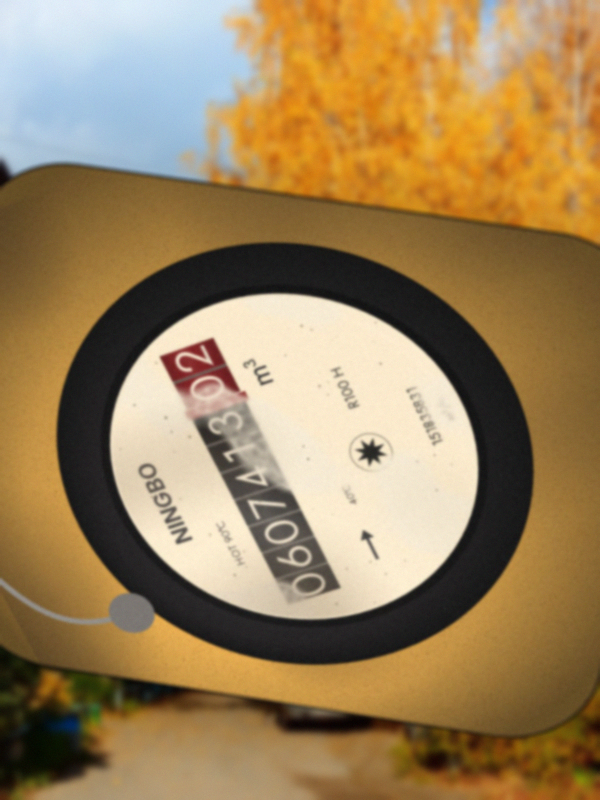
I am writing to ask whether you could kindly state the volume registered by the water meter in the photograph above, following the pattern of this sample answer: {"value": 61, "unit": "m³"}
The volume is {"value": 607413.02, "unit": "m³"}
